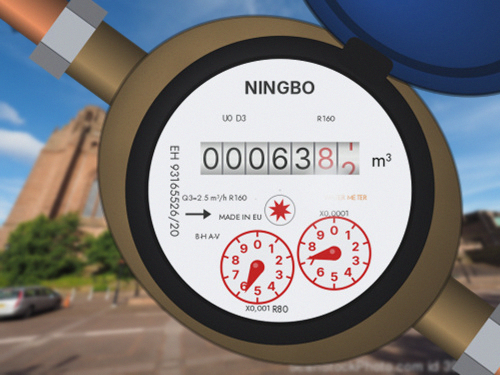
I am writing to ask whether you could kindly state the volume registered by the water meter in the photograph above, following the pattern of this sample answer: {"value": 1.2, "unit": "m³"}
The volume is {"value": 63.8157, "unit": "m³"}
